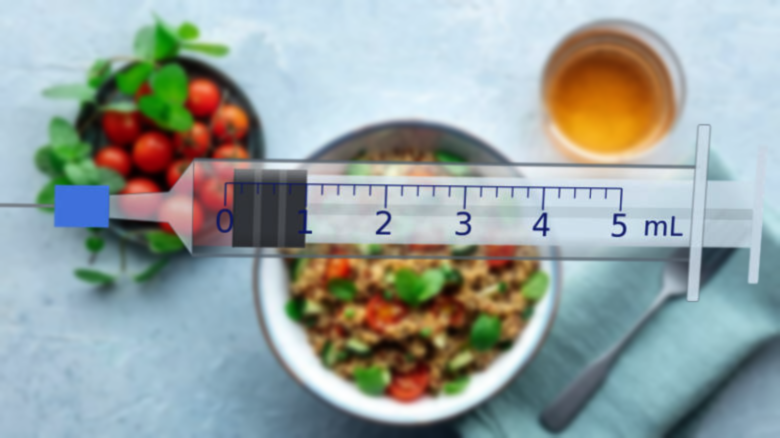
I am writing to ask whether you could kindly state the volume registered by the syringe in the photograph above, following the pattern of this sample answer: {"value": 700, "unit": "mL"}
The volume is {"value": 0.1, "unit": "mL"}
